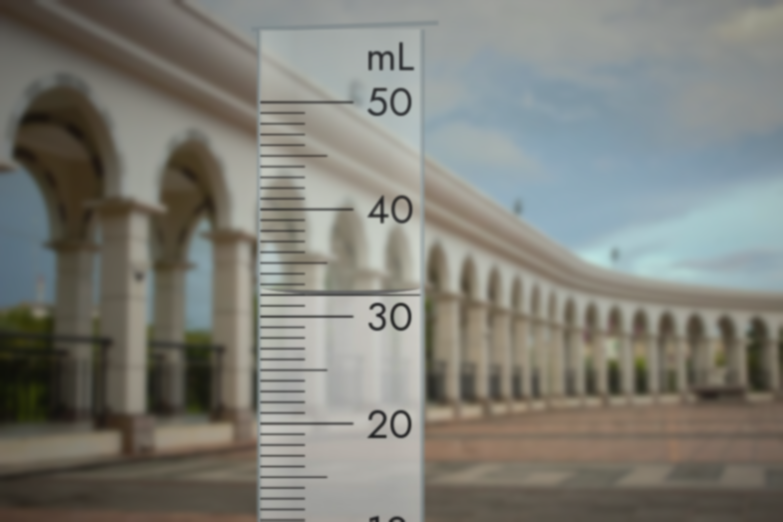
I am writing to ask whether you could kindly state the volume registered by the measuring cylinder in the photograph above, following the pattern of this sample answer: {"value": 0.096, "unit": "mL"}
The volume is {"value": 32, "unit": "mL"}
